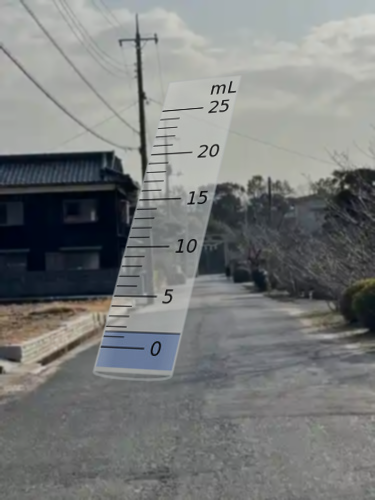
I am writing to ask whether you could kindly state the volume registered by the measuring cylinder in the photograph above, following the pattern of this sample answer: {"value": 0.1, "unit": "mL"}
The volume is {"value": 1.5, "unit": "mL"}
